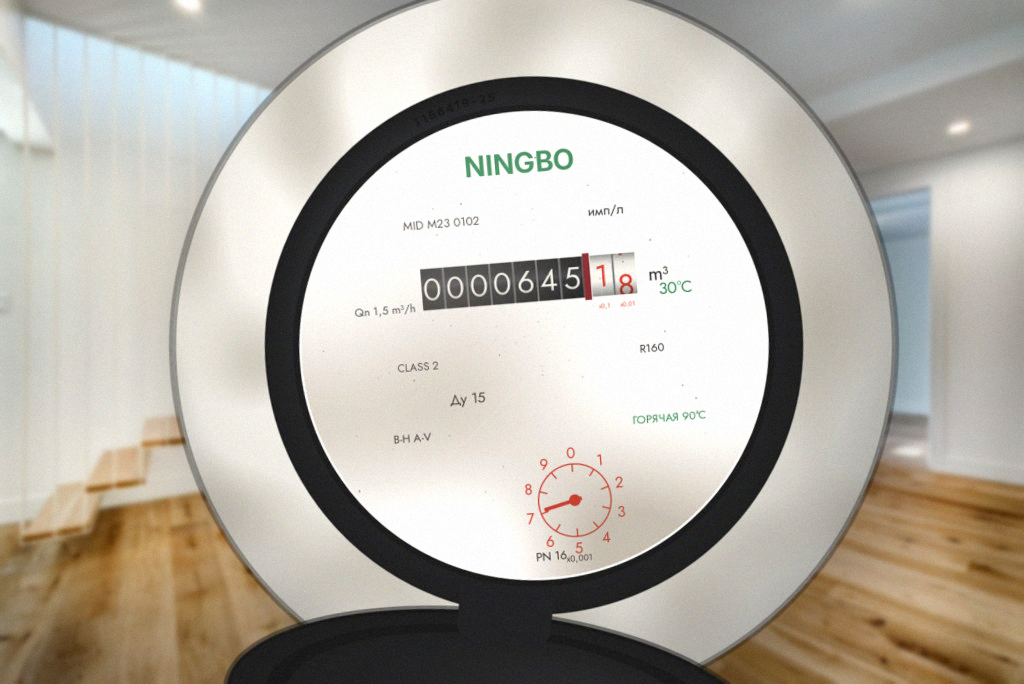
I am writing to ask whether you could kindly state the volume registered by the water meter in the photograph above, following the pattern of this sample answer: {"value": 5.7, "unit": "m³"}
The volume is {"value": 645.177, "unit": "m³"}
